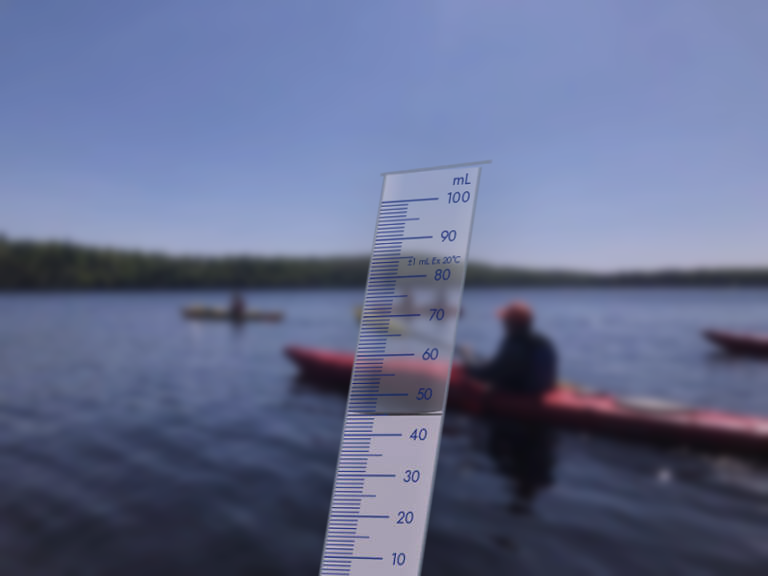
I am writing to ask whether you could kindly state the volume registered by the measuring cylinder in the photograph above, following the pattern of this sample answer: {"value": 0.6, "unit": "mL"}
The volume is {"value": 45, "unit": "mL"}
